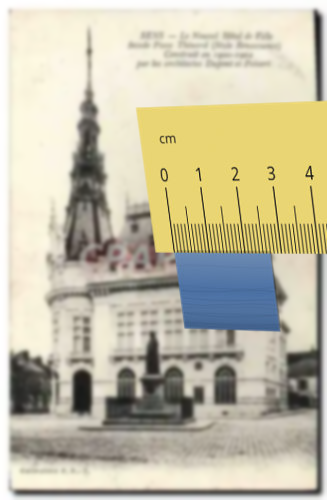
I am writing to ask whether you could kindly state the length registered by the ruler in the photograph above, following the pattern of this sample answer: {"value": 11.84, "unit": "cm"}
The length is {"value": 2.7, "unit": "cm"}
